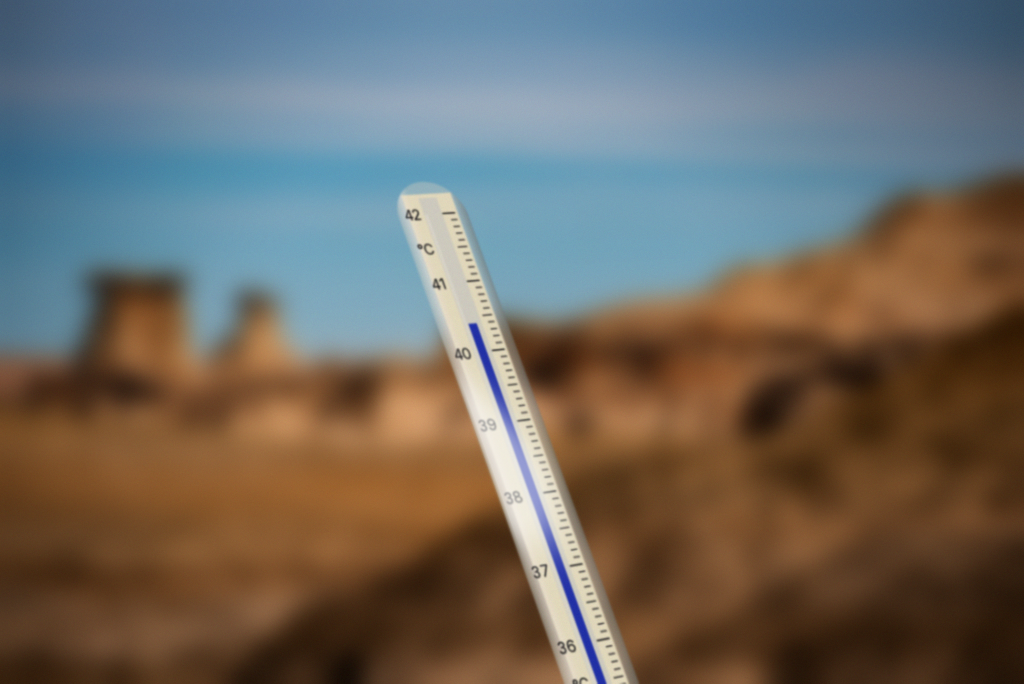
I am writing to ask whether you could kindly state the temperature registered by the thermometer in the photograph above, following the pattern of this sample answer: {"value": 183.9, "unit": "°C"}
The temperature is {"value": 40.4, "unit": "°C"}
